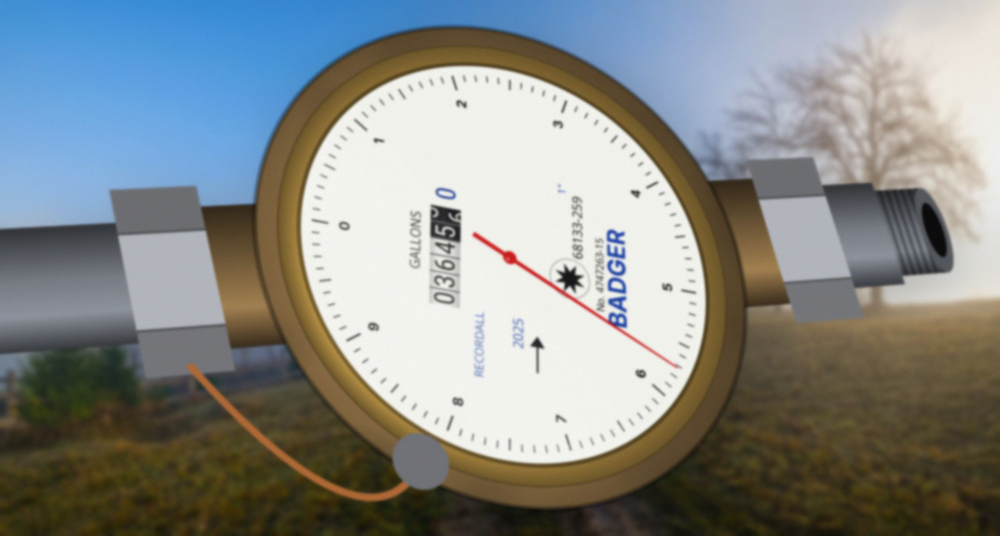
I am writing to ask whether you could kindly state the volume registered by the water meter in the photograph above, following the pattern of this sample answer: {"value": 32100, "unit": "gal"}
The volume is {"value": 364555.7, "unit": "gal"}
